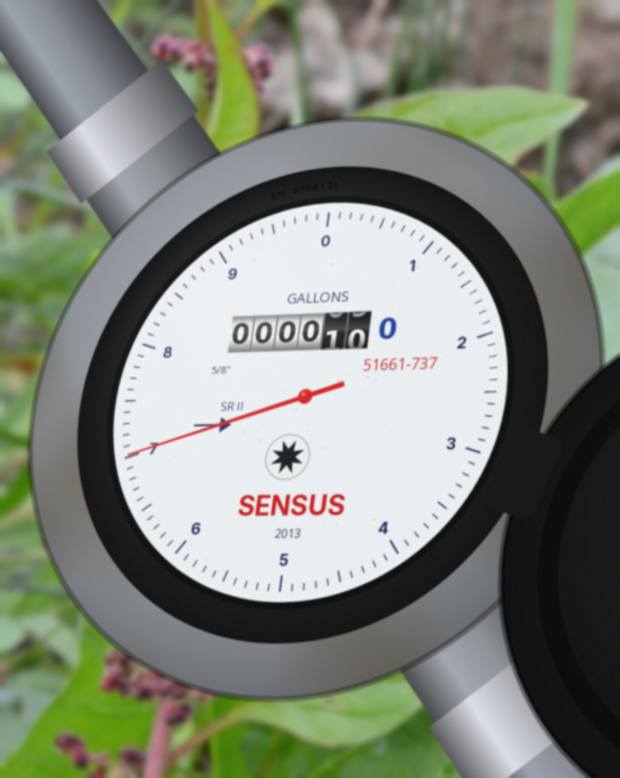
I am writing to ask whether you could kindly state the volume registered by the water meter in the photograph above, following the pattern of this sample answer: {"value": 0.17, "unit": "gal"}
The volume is {"value": 97.0, "unit": "gal"}
